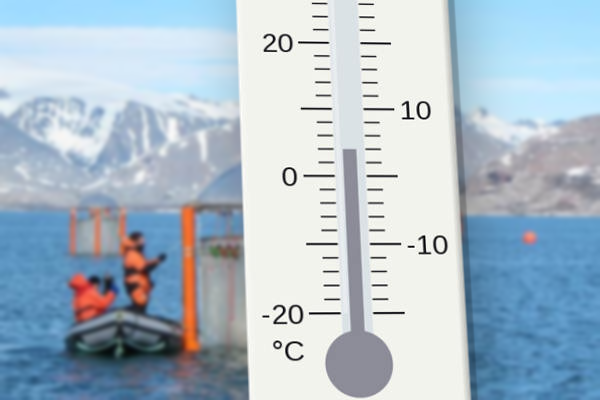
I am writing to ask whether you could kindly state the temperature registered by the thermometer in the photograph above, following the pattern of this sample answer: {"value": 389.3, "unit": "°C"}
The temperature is {"value": 4, "unit": "°C"}
